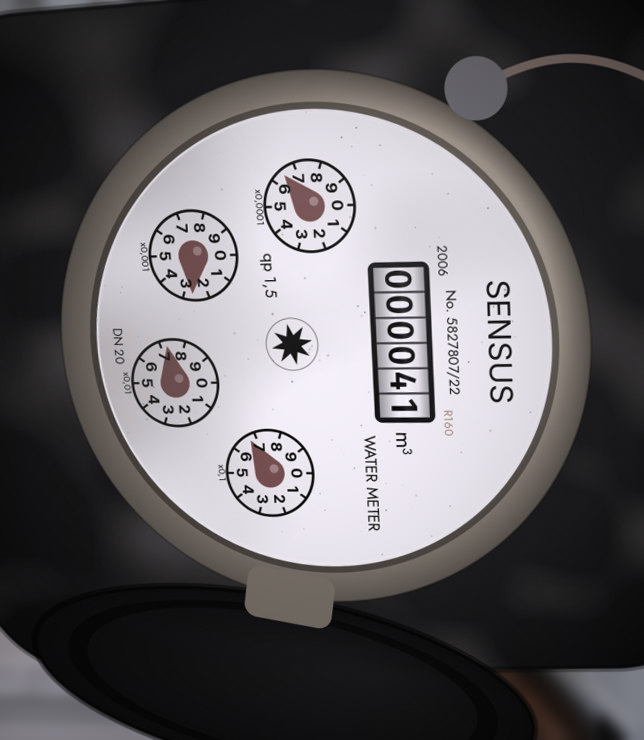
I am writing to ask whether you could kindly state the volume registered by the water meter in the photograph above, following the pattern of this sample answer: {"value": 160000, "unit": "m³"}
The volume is {"value": 41.6726, "unit": "m³"}
